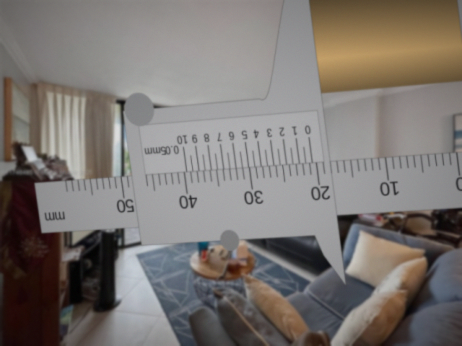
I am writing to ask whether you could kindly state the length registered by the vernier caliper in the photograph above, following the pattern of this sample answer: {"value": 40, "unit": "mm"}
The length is {"value": 20.6, "unit": "mm"}
